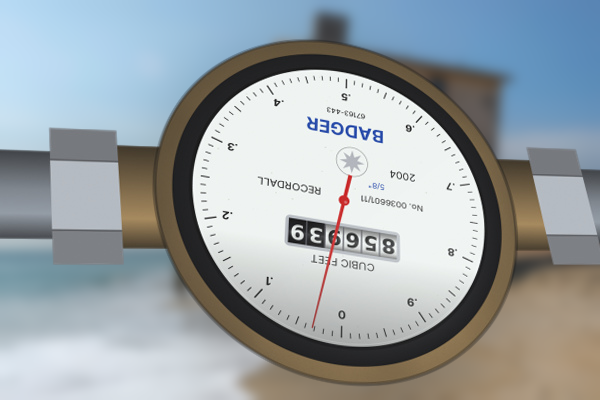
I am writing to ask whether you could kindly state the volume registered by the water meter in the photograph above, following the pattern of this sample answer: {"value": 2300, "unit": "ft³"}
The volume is {"value": 856939.03, "unit": "ft³"}
